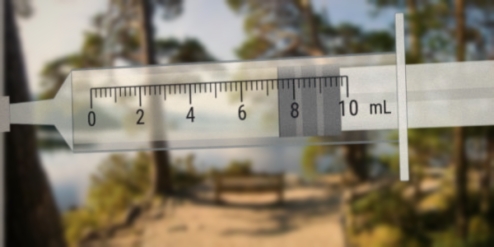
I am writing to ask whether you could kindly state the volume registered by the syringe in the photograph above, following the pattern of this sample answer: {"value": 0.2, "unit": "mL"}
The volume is {"value": 7.4, "unit": "mL"}
